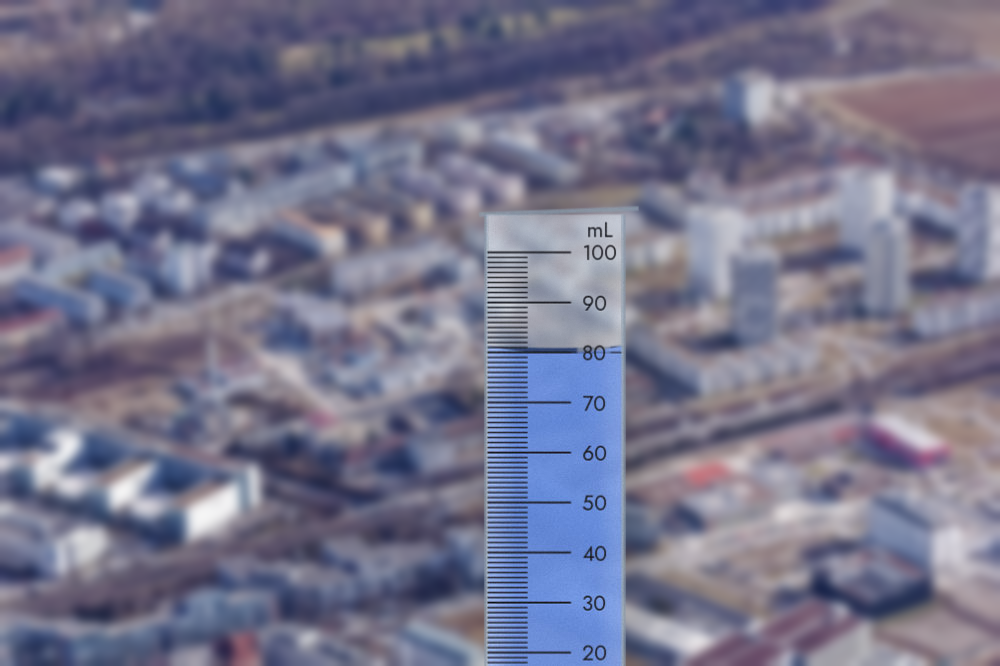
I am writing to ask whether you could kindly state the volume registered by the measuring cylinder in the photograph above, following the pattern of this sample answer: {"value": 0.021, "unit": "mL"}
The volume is {"value": 80, "unit": "mL"}
